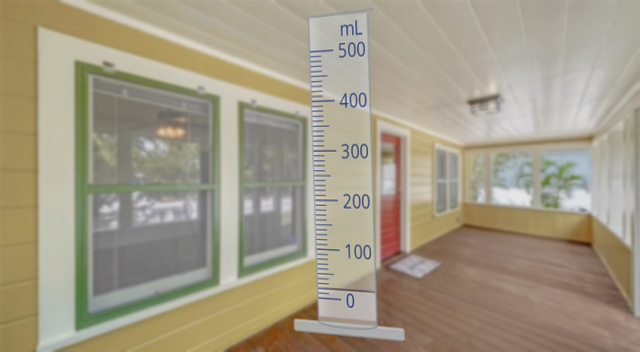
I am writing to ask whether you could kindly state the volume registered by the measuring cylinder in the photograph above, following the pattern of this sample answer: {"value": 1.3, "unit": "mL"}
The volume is {"value": 20, "unit": "mL"}
